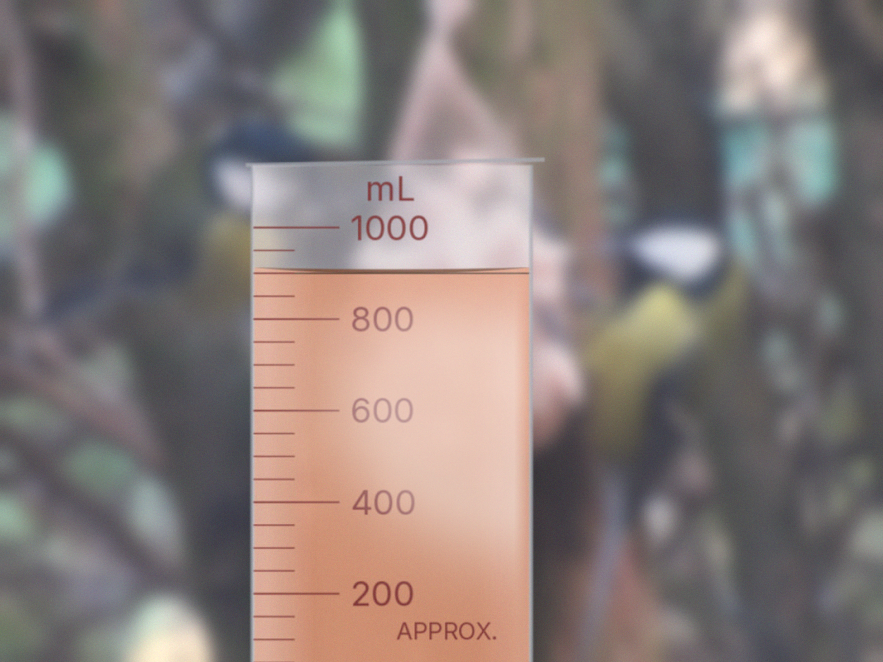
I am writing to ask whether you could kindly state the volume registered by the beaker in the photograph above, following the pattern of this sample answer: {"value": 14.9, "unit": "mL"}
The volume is {"value": 900, "unit": "mL"}
